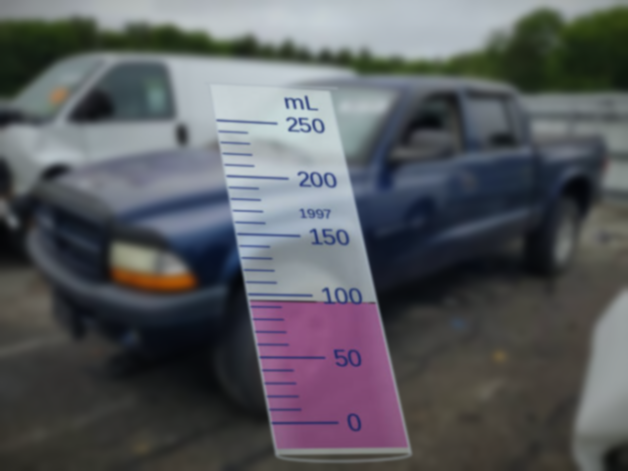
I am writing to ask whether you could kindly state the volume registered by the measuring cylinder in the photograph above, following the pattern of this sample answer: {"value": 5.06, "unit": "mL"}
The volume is {"value": 95, "unit": "mL"}
